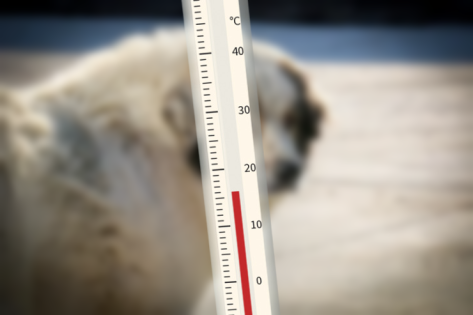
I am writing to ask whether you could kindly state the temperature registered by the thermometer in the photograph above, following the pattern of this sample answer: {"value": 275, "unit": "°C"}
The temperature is {"value": 16, "unit": "°C"}
